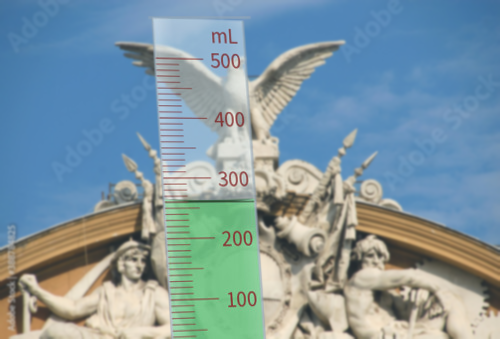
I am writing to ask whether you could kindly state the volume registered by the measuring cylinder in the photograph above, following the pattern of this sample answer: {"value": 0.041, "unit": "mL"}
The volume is {"value": 260, "unit": "mL"}
